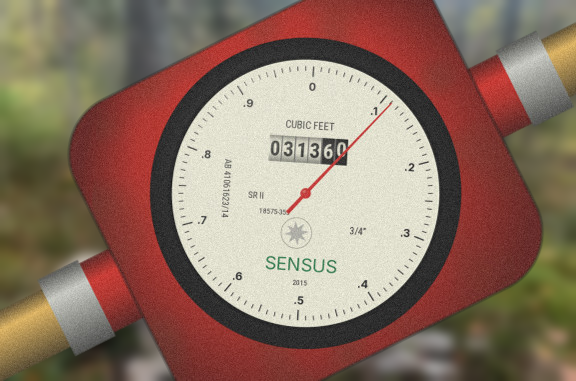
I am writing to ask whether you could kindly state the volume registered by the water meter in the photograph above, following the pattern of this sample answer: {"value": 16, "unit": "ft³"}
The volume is {"value": 31360.11, "unit": "ft³"}
